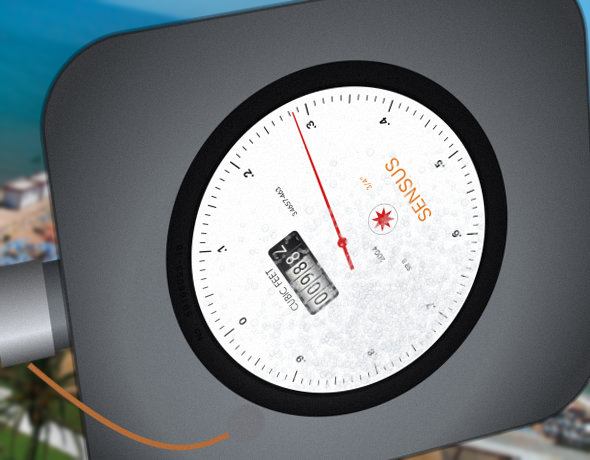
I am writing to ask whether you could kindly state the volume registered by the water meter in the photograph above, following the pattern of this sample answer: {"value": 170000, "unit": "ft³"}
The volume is {"value": 9882.28, "unit": "ft³"}
